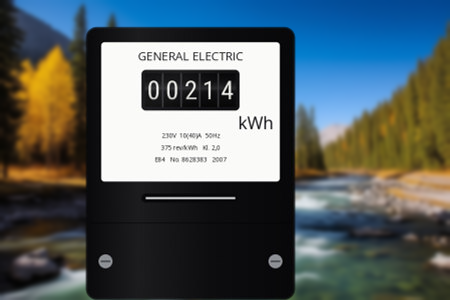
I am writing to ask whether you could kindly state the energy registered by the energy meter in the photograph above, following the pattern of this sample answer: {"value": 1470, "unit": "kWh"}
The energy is {"value": 214, "unit": "kWh"}
